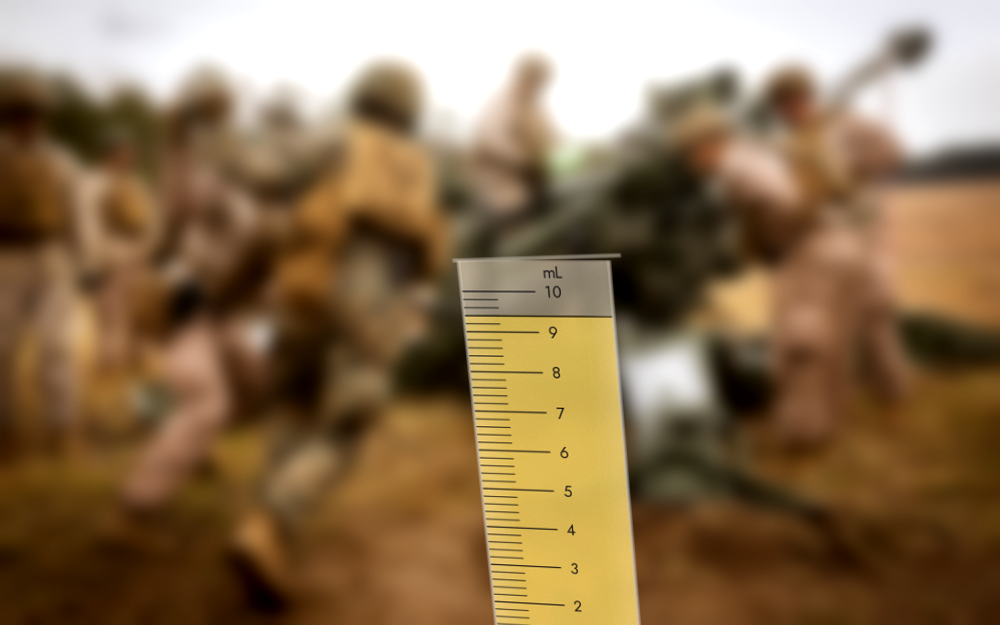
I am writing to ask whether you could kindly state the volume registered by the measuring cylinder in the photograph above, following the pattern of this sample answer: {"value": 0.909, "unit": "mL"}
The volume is {"value": 9.4, "unit": "mL"}
